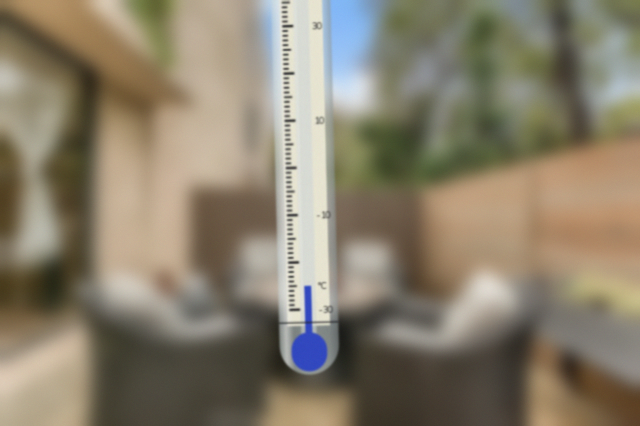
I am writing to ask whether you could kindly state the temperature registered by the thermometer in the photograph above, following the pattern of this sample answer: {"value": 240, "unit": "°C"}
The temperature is {"value": -25, "unit": "°C"}
